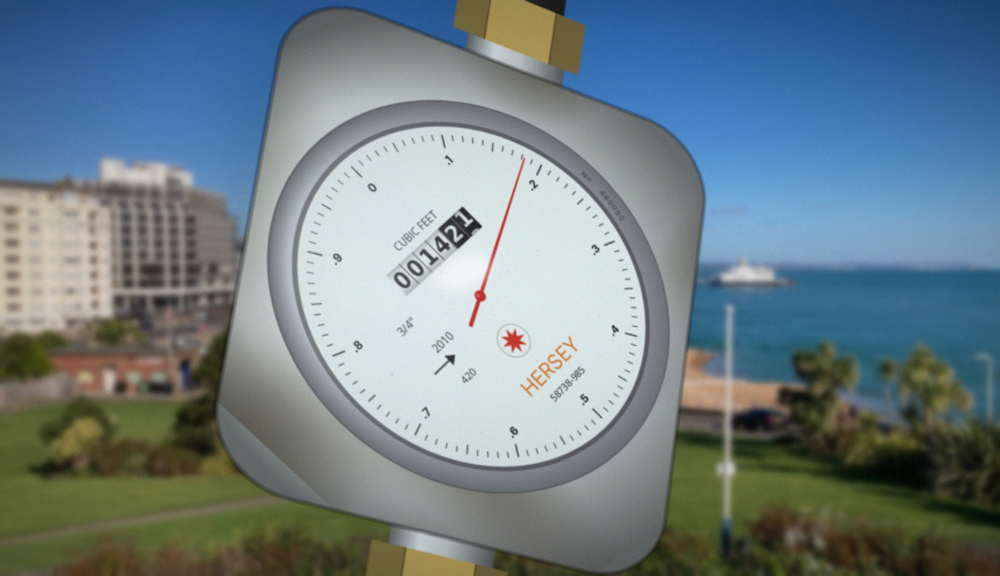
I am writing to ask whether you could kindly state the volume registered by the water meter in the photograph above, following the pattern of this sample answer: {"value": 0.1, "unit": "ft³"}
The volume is {"value": 1421.18, "unit": "ft³"}
